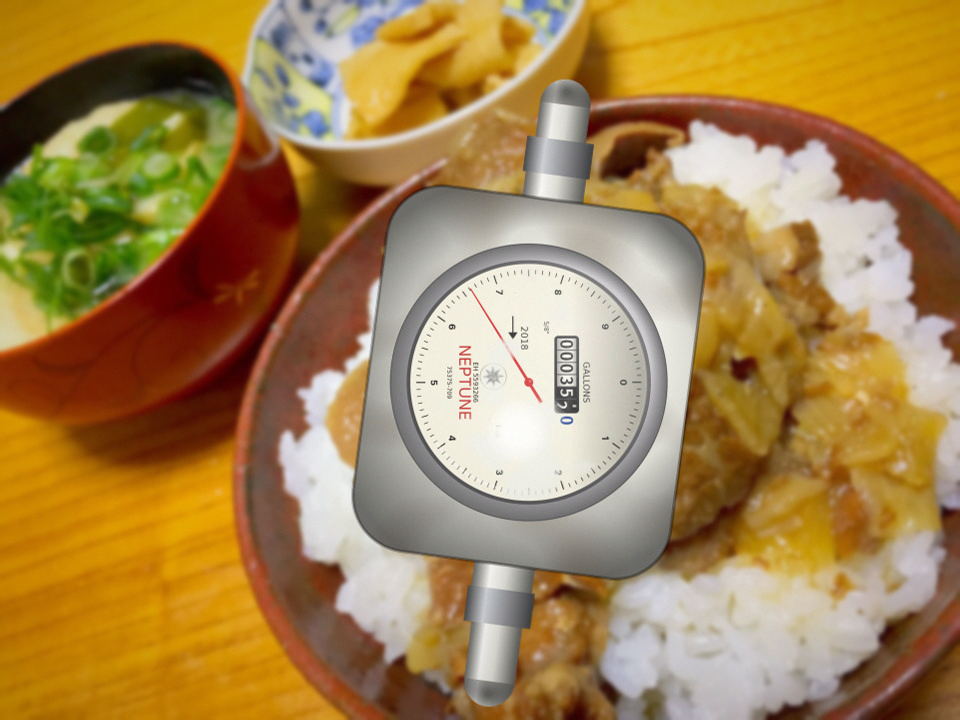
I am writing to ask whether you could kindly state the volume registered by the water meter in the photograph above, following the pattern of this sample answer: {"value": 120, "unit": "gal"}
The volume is {"value": 3516.6, "unit": "gal"}
